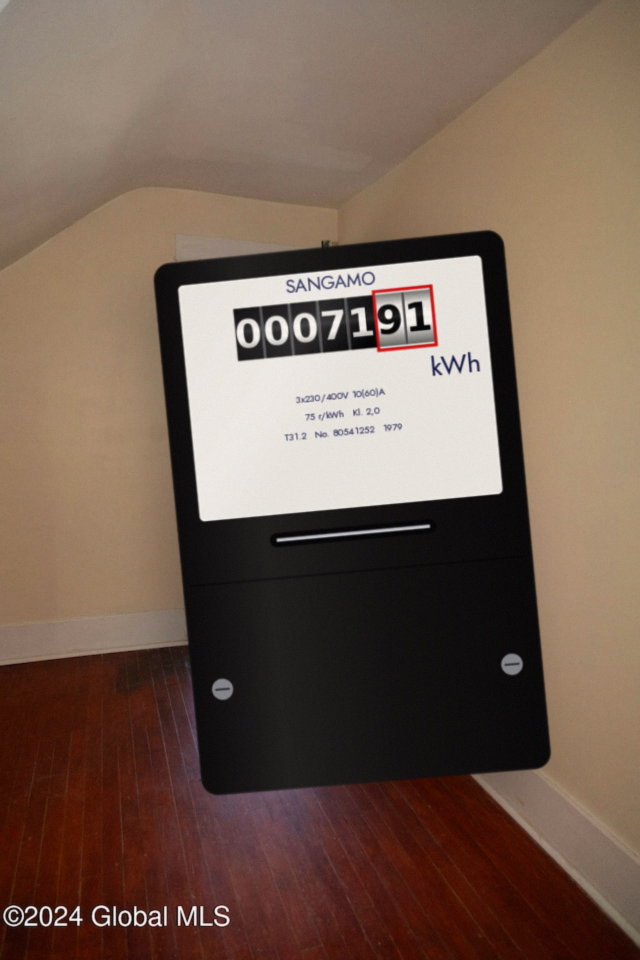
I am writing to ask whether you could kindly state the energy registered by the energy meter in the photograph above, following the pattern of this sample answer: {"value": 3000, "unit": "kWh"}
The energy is {"value": 71.91, "unit": "kWh"}
